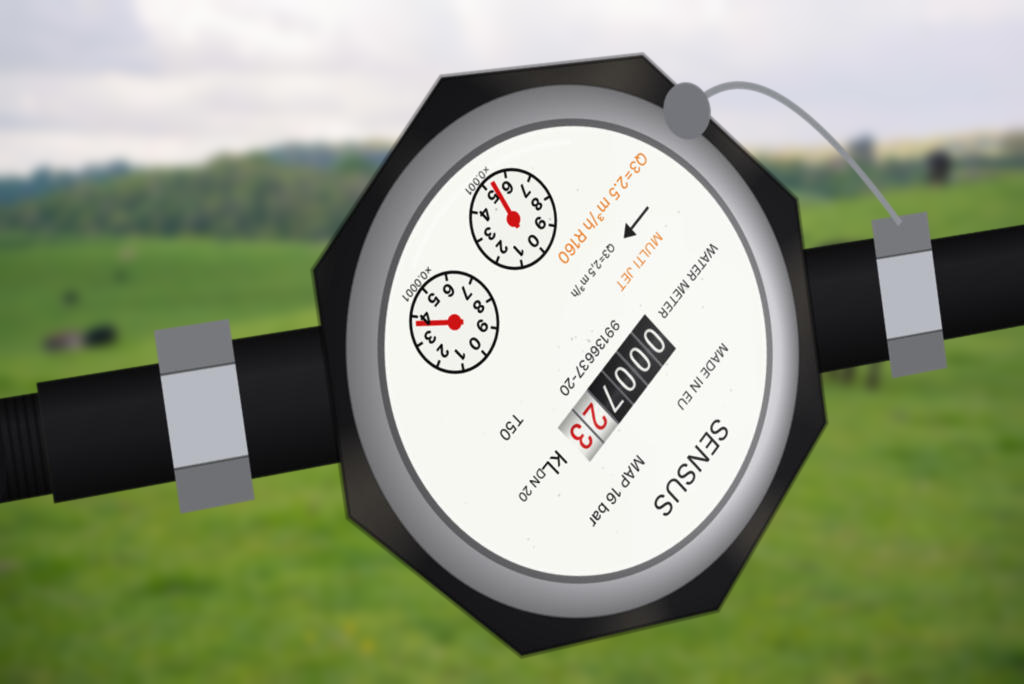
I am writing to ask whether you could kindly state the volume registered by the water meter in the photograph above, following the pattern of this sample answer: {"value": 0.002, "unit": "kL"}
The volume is {"value": 7.2353, "unit": "kL"}
